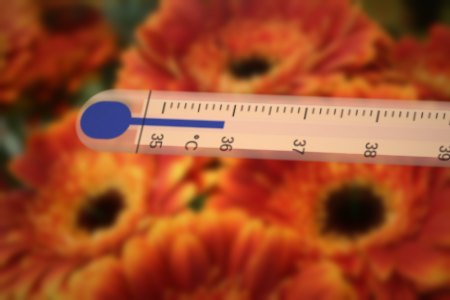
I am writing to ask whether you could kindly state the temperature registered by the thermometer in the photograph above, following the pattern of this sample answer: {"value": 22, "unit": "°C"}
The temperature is {"value": 35.9, "unit": "°C"}
